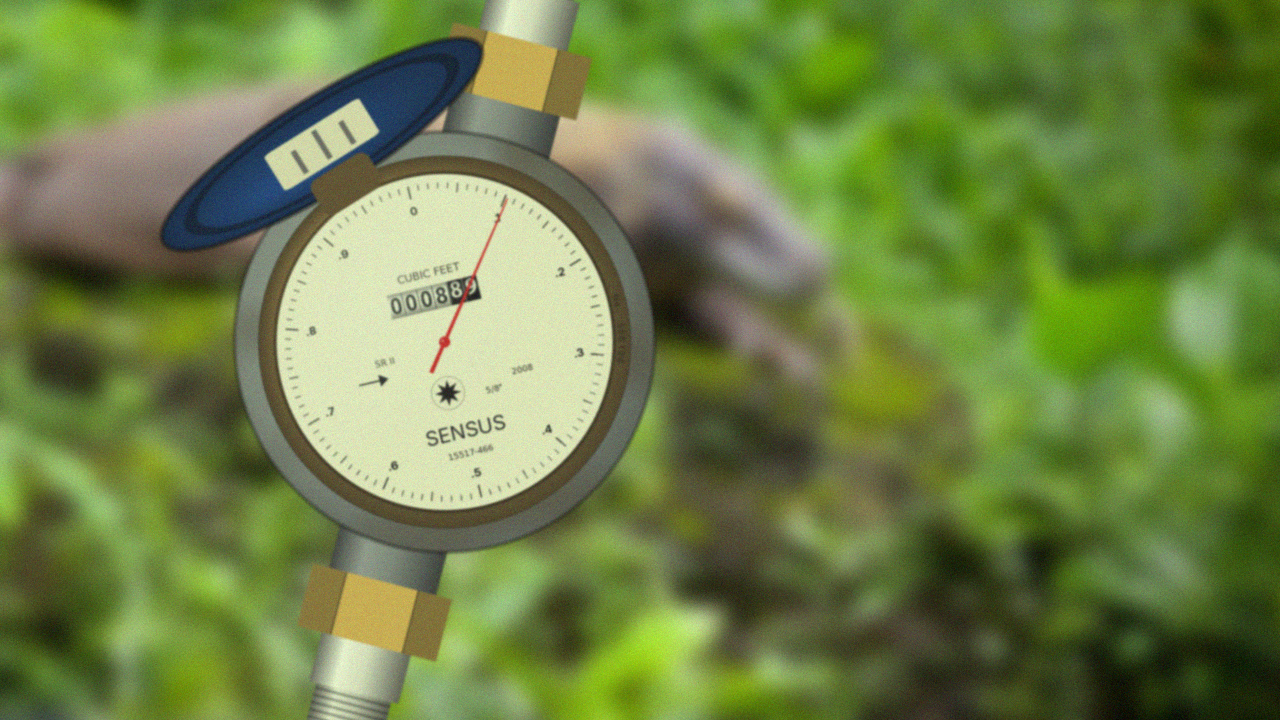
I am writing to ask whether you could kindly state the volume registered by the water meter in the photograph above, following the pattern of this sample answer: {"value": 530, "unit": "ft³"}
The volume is {"value": 889.10, "unit": "ft³"}
